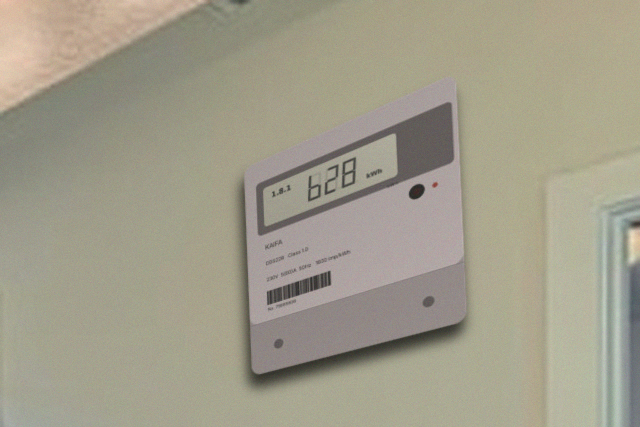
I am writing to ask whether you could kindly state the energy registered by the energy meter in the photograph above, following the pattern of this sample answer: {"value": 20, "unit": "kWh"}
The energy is {"value": 628, "unit": "kWh"}
